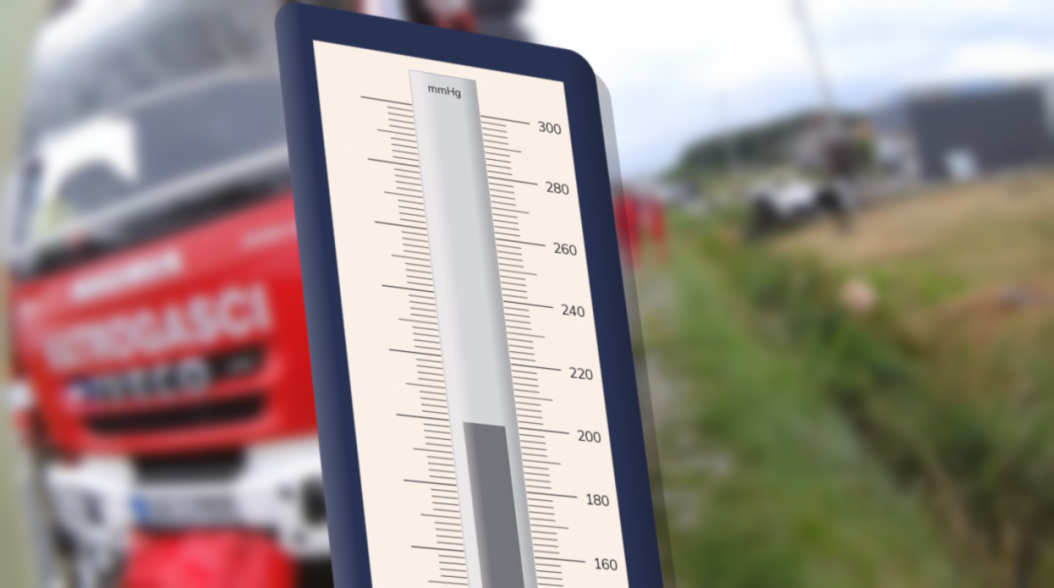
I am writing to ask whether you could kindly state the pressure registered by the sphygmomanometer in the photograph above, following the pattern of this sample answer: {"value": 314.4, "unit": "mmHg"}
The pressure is {"value": 200, "unit": "mmHg"}
